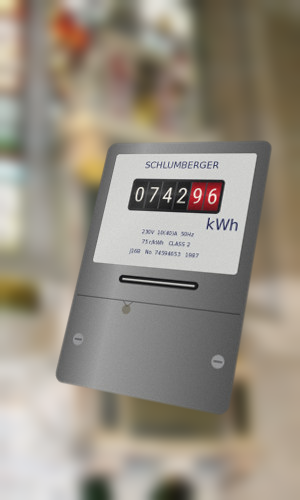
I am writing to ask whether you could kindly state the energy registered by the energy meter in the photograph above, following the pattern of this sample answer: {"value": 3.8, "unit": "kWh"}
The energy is {"value": 742.96, "unit": "kWh"}
